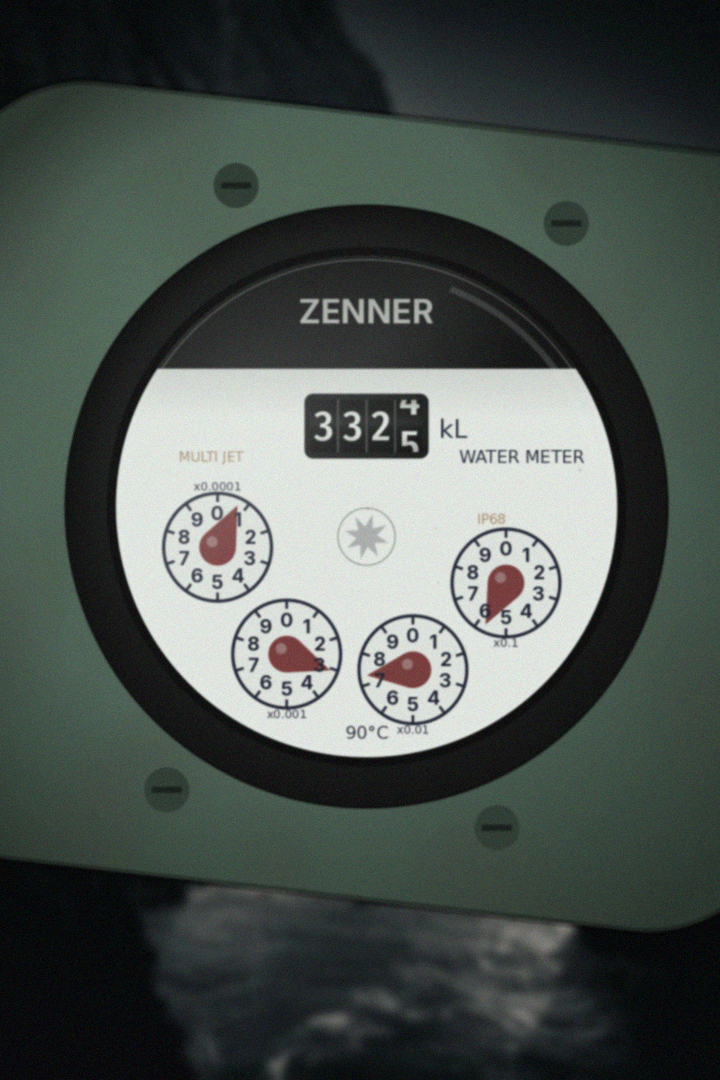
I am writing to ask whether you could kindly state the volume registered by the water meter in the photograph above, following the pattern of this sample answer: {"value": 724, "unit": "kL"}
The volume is {"value": 3324.5730, "unit": "kL"}
